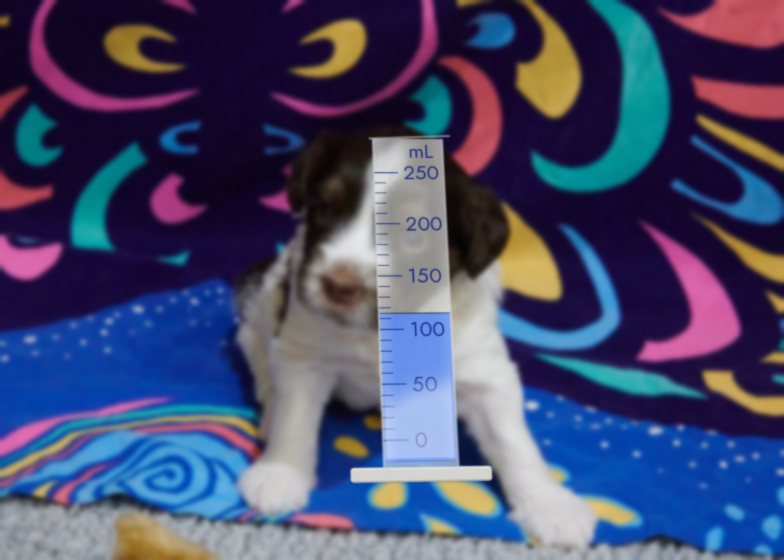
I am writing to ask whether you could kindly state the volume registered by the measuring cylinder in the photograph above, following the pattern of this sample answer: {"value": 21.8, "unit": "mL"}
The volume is {"value": 115, "unit": "mL"}
